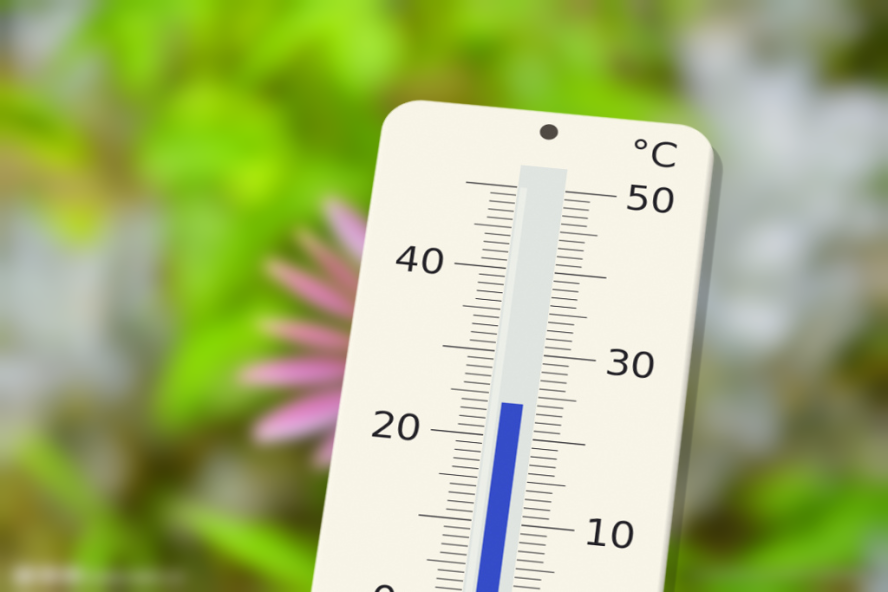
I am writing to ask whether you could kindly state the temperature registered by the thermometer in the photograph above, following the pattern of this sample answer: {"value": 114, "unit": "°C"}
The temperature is {"value": 24, "unit": "°C"}
